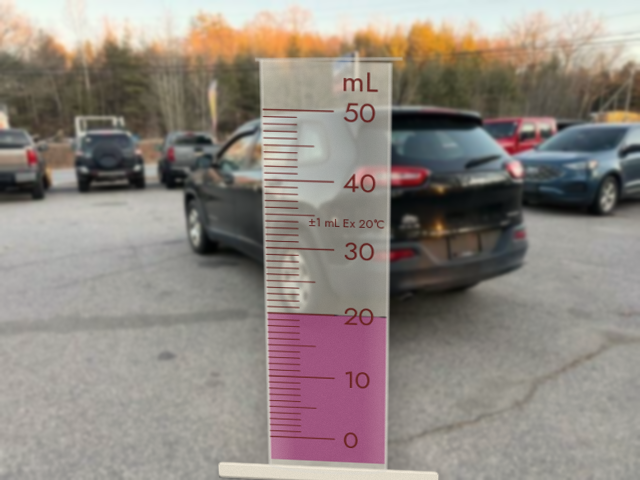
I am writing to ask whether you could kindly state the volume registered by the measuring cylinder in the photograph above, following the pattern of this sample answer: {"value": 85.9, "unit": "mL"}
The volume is {"value": 20, "unit": "mL"}
